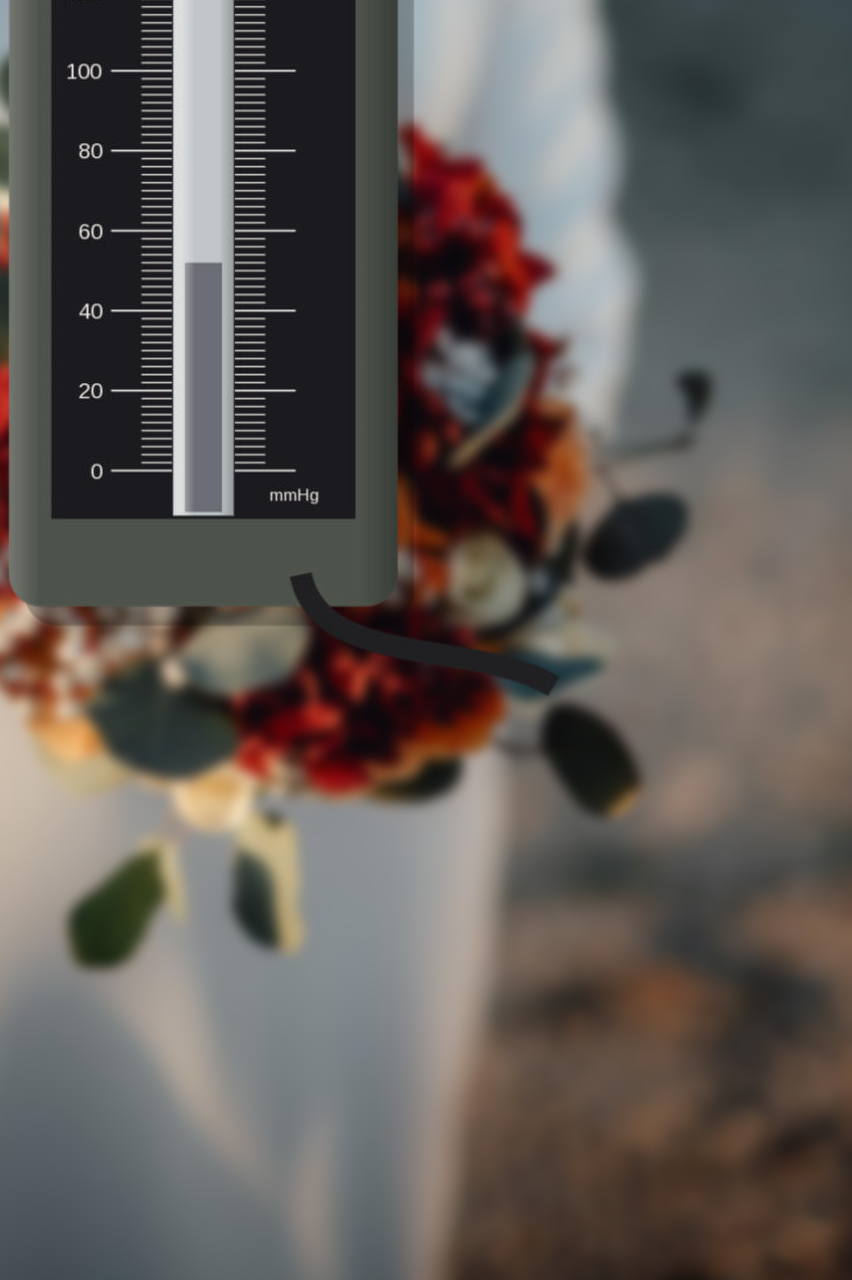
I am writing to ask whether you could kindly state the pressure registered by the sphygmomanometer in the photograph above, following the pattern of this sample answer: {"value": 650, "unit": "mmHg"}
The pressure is {"value": 52, "unit": "mmHg"}
